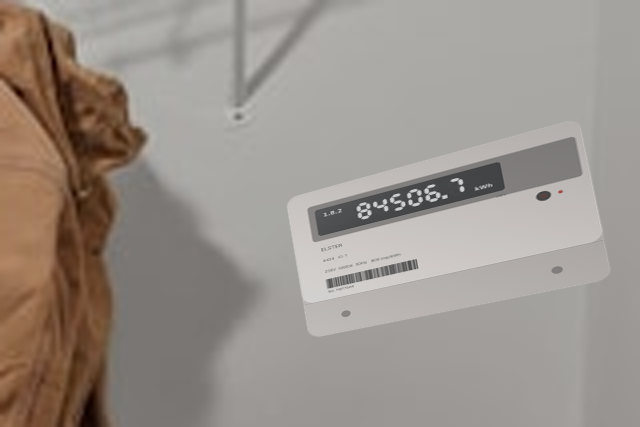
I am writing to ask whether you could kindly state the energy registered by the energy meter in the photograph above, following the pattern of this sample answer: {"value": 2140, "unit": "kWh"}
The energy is {"value": 84506.7, "unit": "kWh"}
